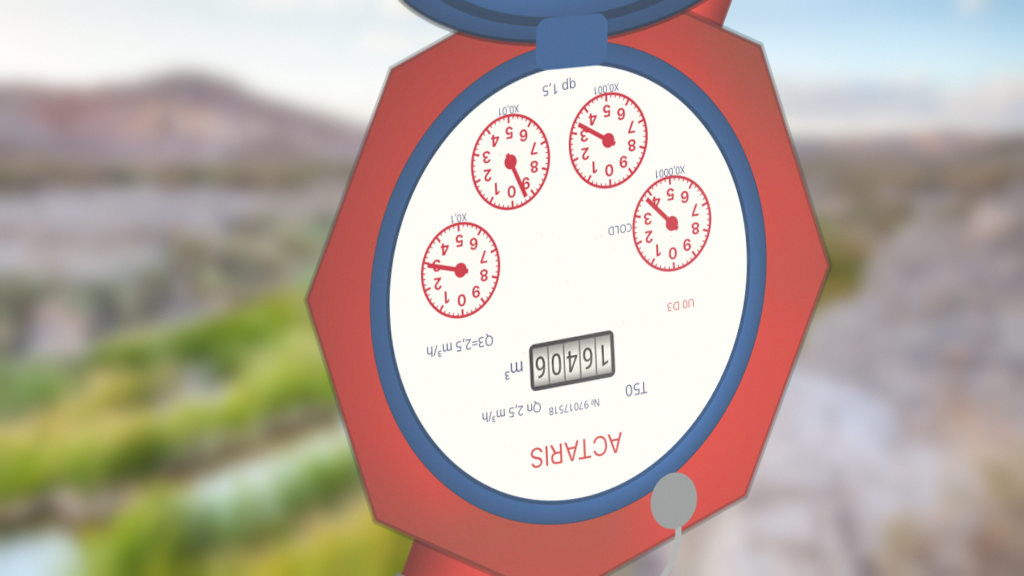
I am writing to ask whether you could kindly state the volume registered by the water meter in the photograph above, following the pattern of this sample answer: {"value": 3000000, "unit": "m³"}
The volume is {"value": 16406.2933, "unit": "m³"}
